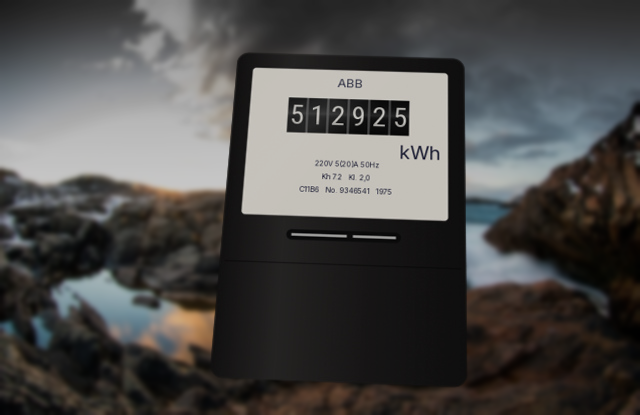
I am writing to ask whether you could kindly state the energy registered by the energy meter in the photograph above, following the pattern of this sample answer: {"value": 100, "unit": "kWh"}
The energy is {"value": 512925, "unit": "kWh"}
